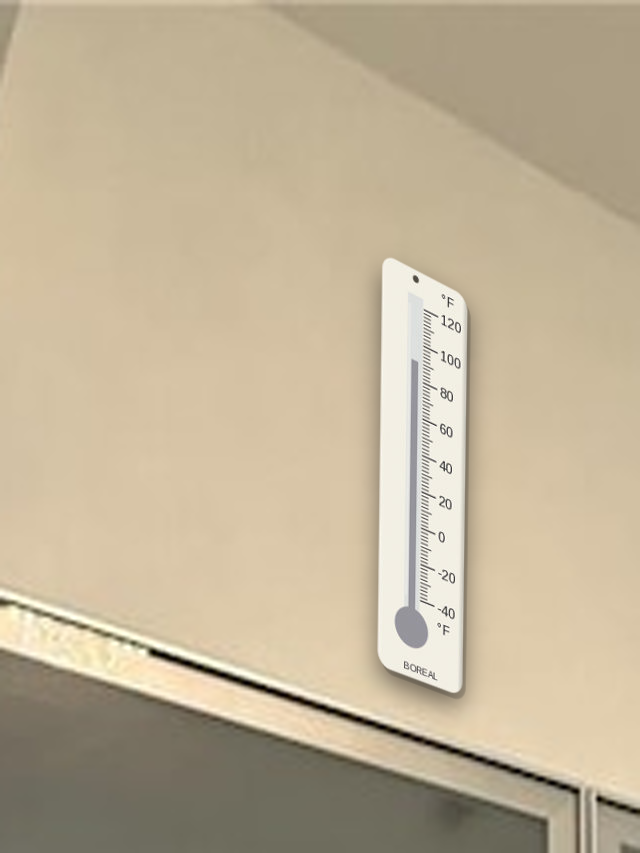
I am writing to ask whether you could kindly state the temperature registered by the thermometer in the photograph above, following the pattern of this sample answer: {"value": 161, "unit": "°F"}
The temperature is {"value": 90, "unit": "°F"}
